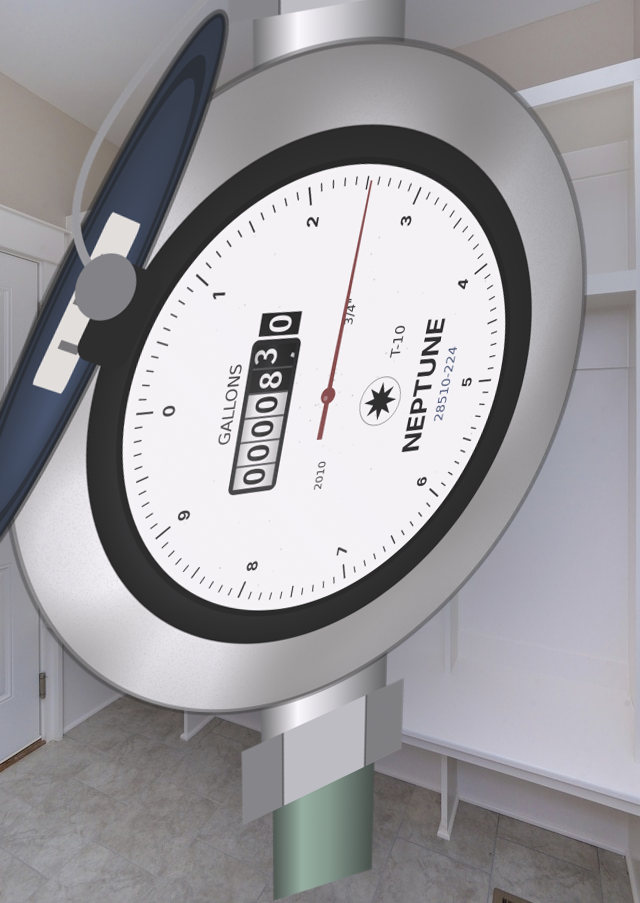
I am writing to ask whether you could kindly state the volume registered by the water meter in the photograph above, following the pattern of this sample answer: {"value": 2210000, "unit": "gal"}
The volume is {"value": 832.5, "unit": "gal"}
